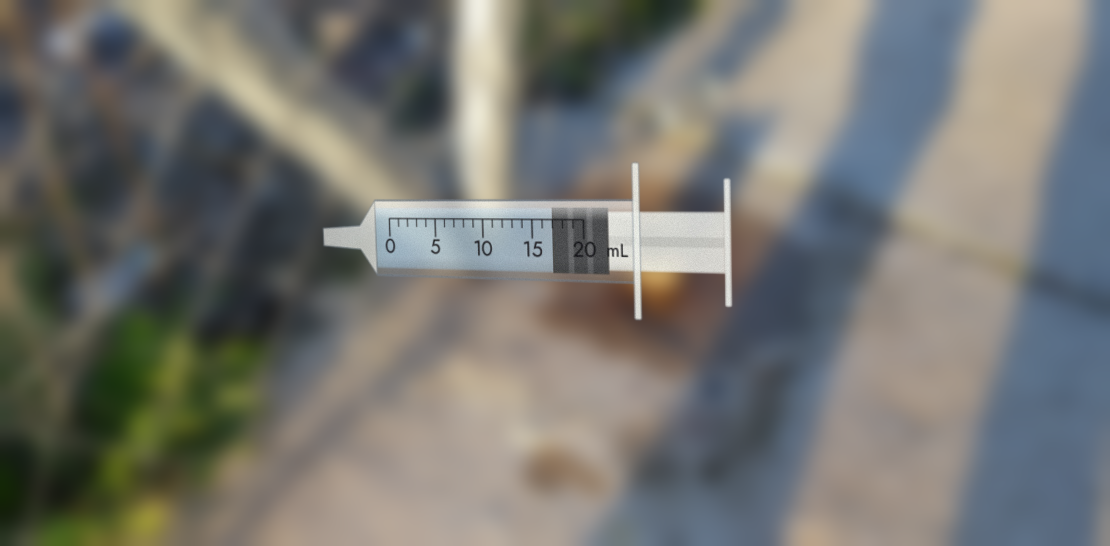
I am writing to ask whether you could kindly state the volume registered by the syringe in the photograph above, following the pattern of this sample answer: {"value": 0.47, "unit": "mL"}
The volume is {"value": 17, "unit": "mL"}
